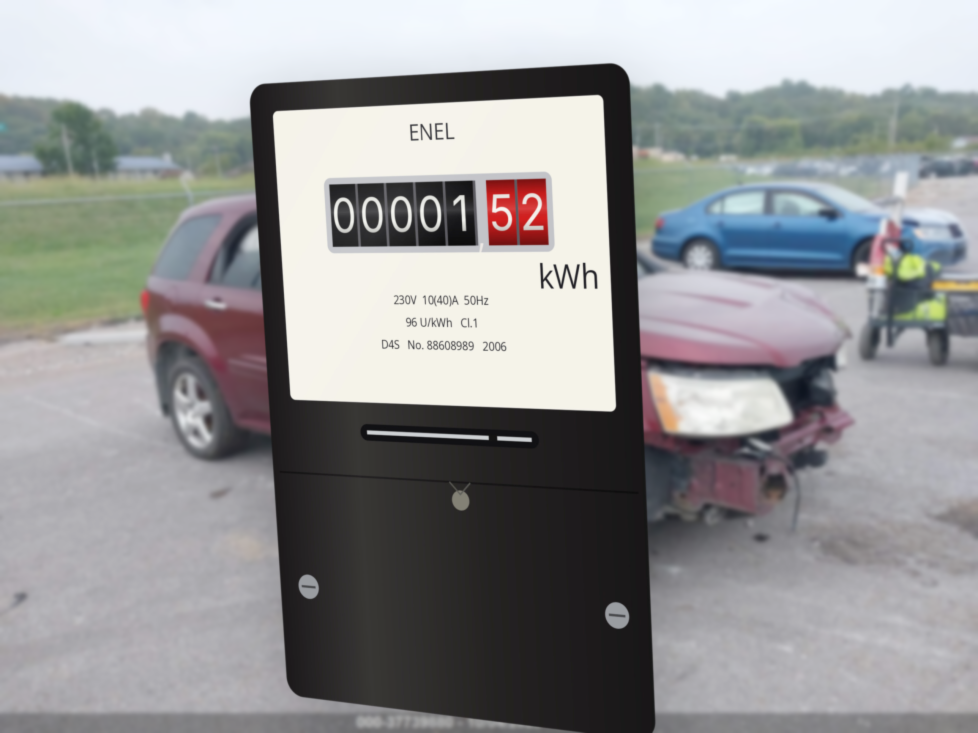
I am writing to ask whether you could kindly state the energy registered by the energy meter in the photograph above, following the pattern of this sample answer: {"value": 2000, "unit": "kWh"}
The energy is {"value": 1.52, "unit": "kWh"}
